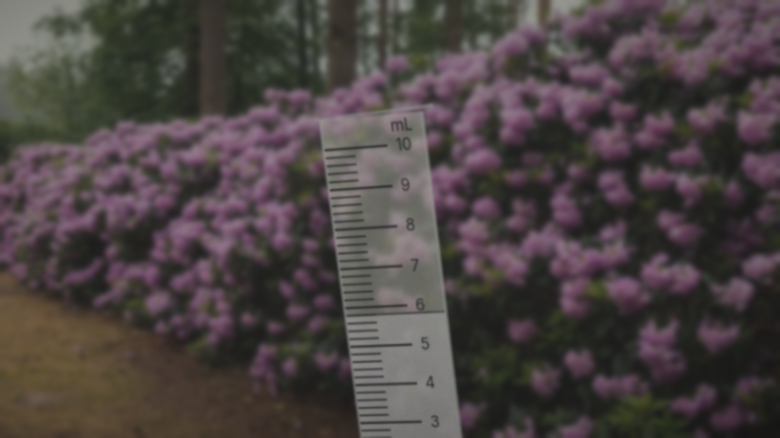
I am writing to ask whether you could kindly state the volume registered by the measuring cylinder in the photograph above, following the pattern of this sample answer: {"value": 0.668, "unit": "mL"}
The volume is {"value": 5.8, "unit": "mL"}
